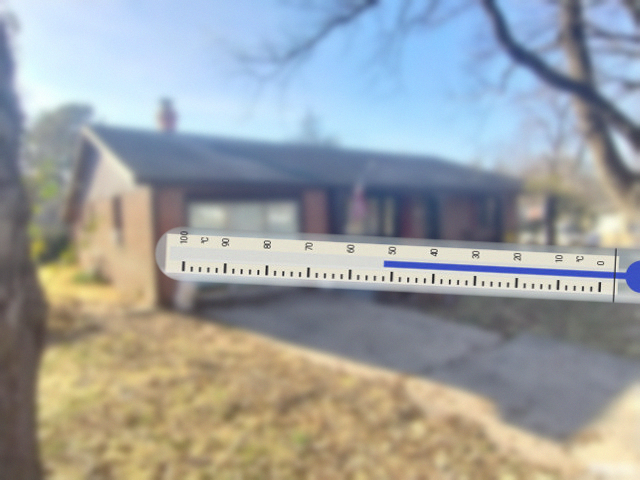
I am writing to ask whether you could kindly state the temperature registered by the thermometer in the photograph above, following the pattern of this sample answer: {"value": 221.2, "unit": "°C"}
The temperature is {"value": 52, "unit": "°C"}
